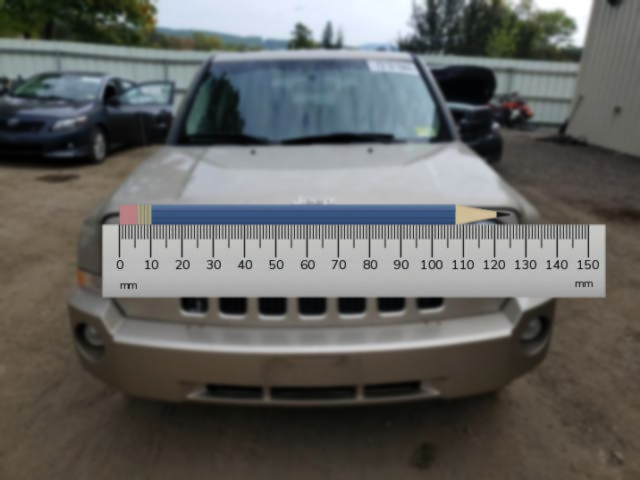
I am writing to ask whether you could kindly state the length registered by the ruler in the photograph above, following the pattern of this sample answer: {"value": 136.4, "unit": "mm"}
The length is {"value": 125, "unit": "mm"}
